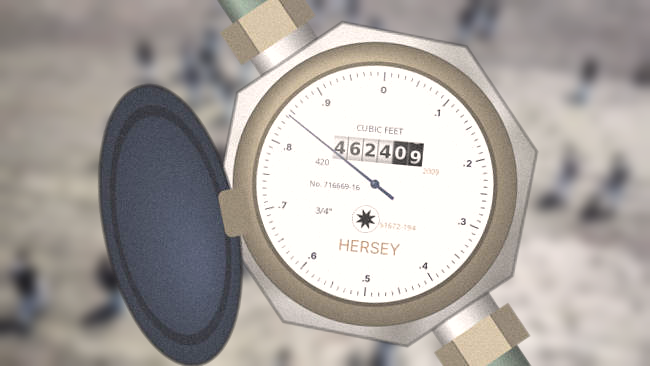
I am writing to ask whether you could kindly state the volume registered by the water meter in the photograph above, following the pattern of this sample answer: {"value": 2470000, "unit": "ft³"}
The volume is {"value": 462408.84, "unit": "ft³"}
